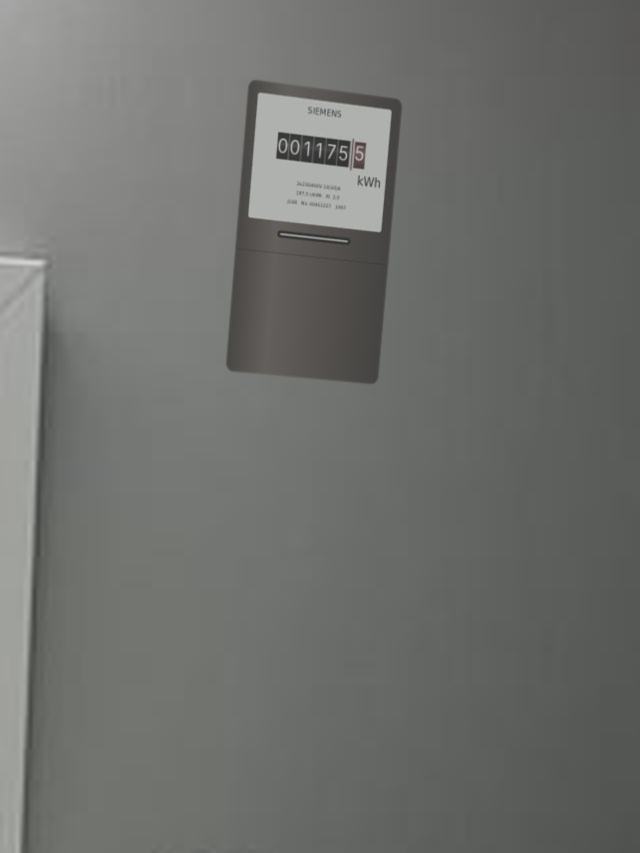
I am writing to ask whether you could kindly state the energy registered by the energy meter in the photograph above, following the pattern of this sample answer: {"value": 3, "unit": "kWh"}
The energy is {"value": 1175.5, "unit": "kWh"}
